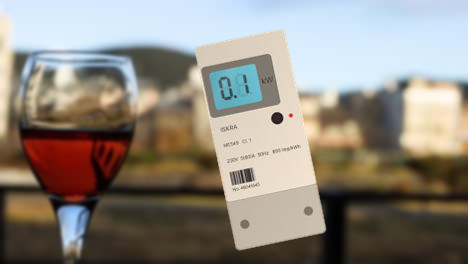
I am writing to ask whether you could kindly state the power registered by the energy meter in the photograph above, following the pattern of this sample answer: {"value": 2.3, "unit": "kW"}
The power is {"value": 0.1, "unit": "kW"}
